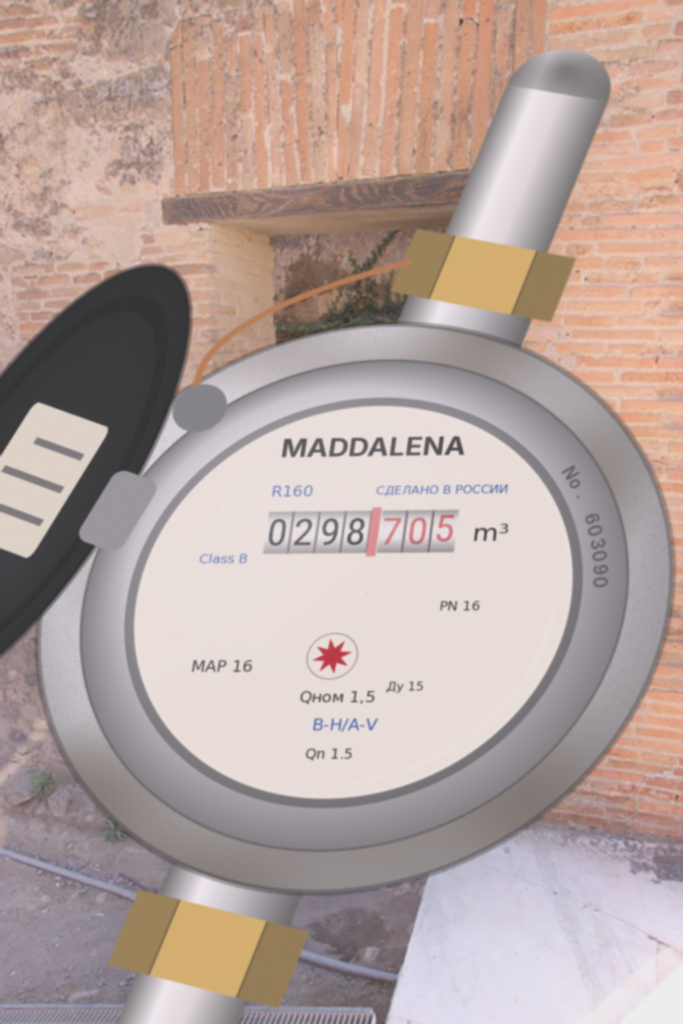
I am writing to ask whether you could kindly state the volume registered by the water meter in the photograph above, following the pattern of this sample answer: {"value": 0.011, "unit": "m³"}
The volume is {"value": 298.705, "unit": "m³"}
